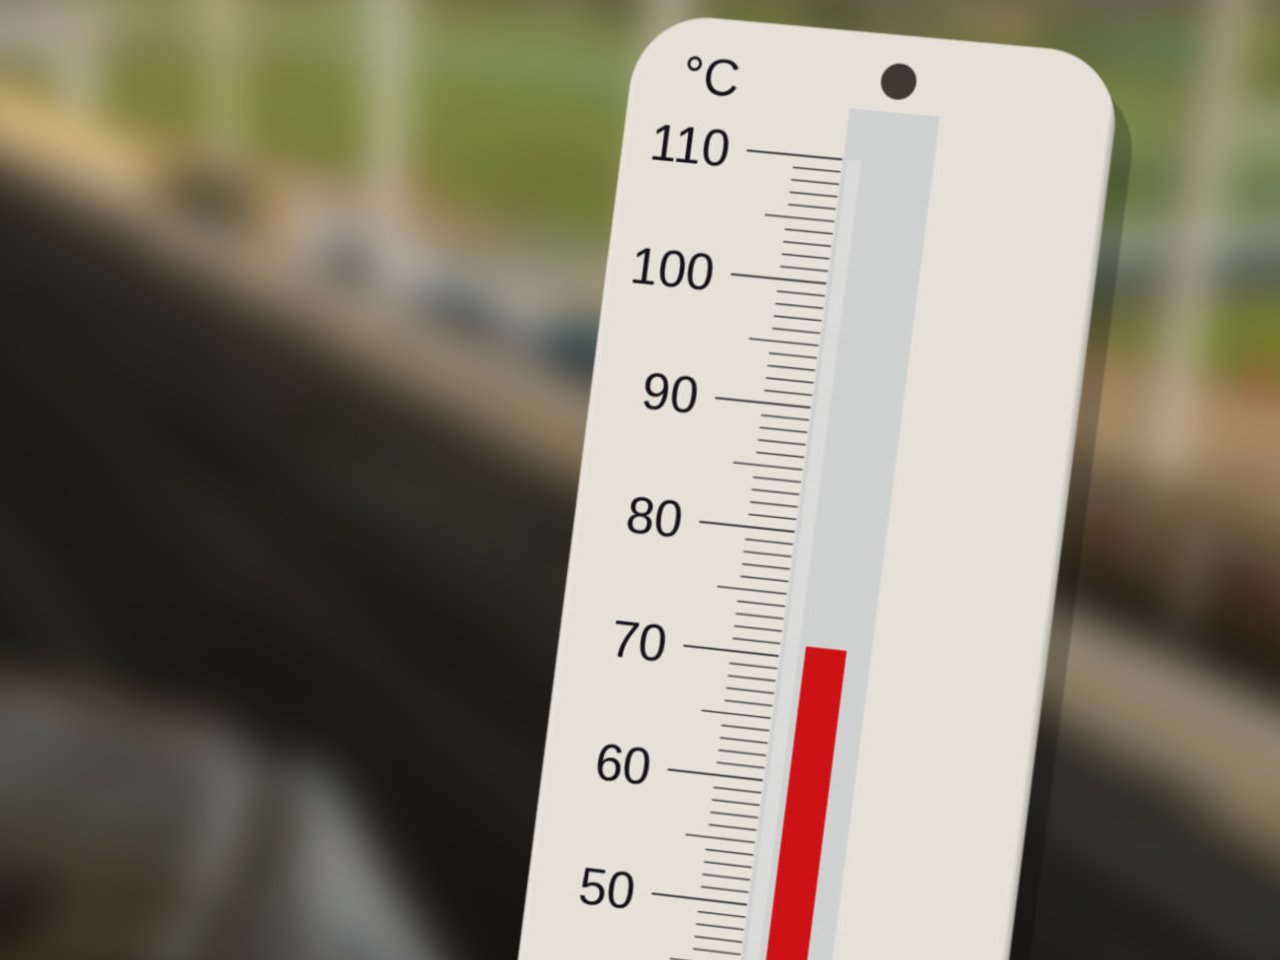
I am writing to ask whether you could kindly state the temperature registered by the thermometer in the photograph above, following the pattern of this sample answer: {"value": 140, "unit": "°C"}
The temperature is {"value": 71, "unit": "°C"}
